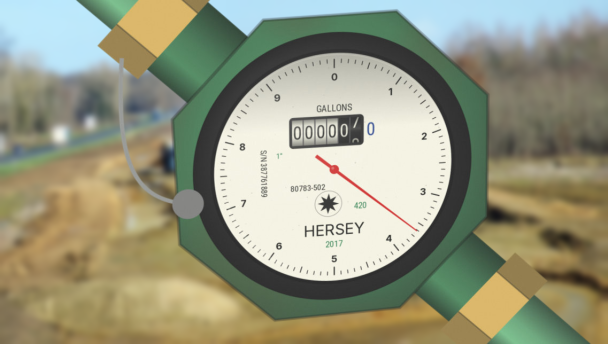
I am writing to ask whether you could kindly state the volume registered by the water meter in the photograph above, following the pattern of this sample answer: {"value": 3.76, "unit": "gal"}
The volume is {"value": 73.6, "unit": "gal"}
